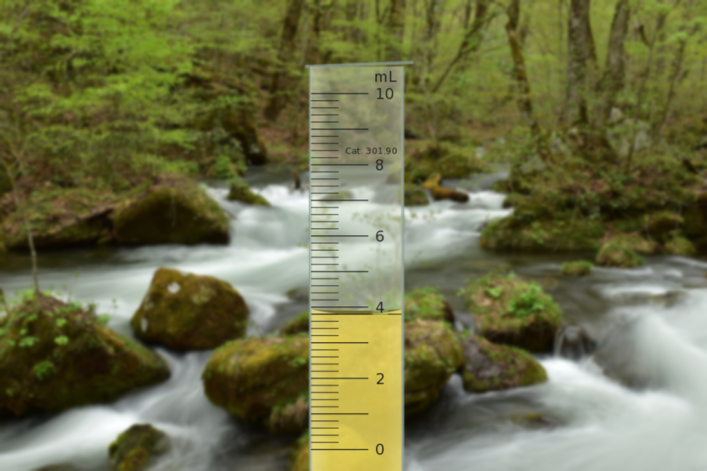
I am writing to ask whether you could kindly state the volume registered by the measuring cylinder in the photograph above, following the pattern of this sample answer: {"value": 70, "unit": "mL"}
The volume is {"value": 3.8, "unit": "mL"}
